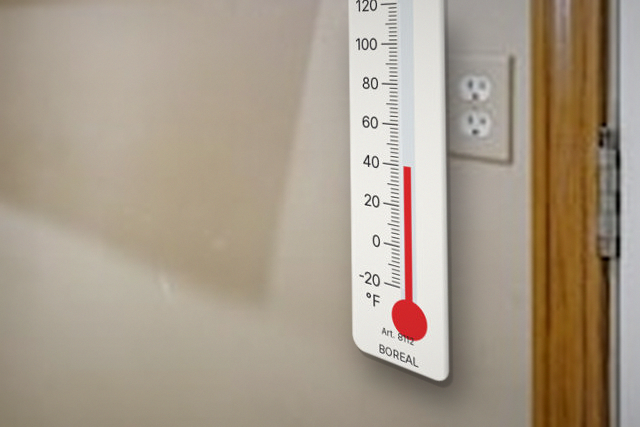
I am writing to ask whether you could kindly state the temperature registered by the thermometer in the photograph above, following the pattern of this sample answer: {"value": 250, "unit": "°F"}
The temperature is {"value": 40, "unit": "°F"}
